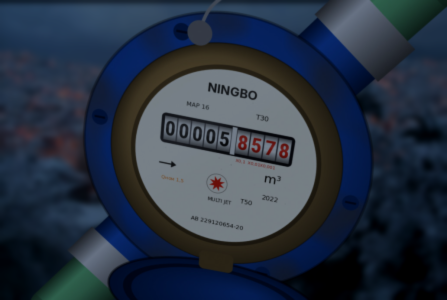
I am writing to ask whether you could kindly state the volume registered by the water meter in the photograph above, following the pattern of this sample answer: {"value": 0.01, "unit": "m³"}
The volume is {"value": 5.8578, "unit": "m³"}
